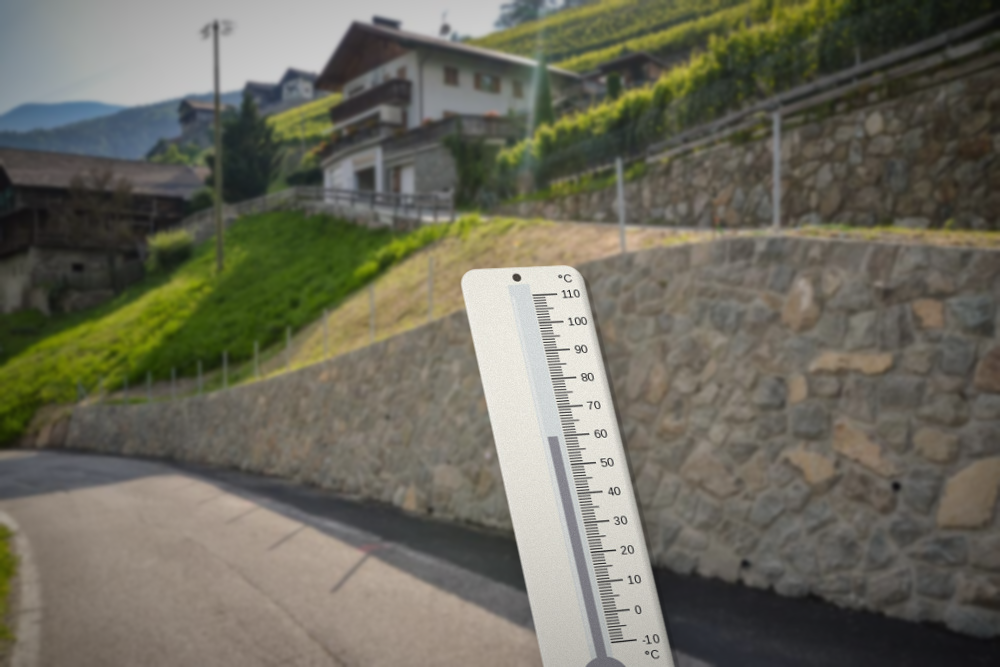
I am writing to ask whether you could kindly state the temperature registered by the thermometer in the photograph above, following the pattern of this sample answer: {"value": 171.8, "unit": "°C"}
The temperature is {"value": 60, "unit": "°C"}
